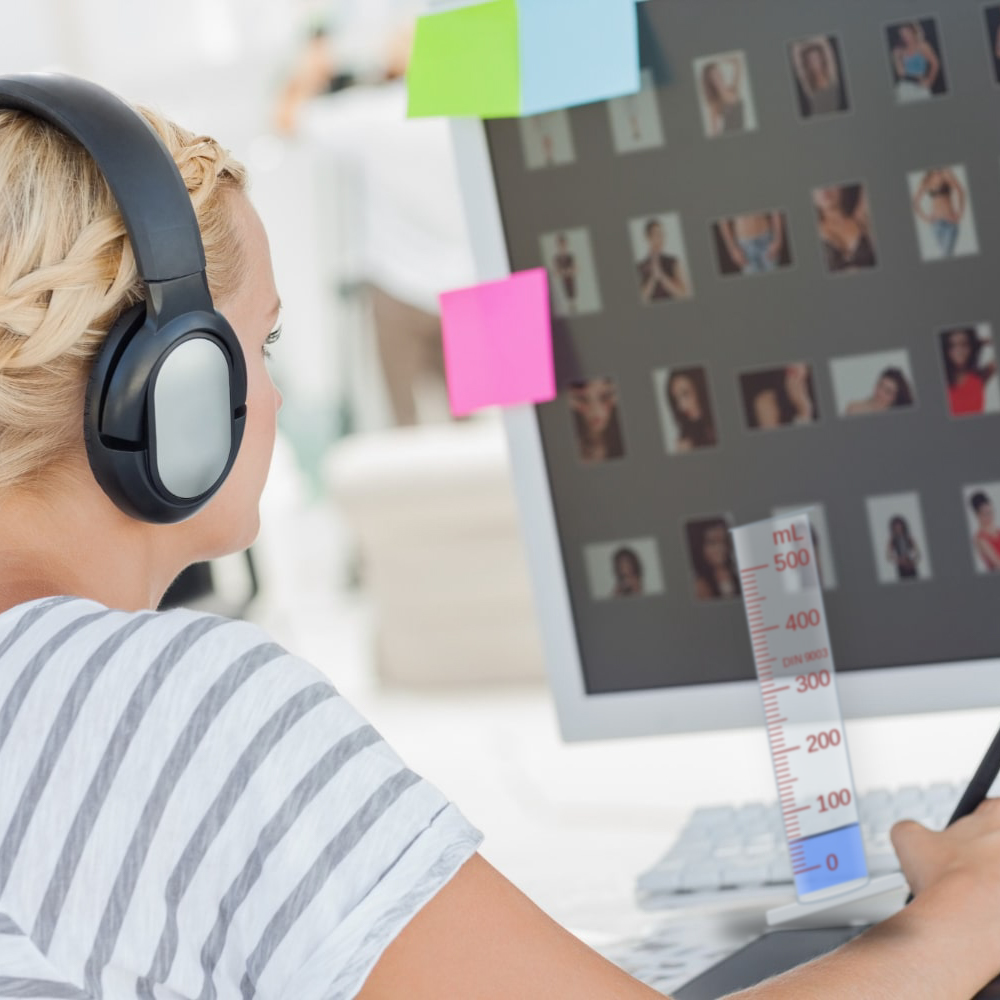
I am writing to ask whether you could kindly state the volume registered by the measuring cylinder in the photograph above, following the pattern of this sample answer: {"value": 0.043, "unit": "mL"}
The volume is {"value": 50, "unit": "mL"}
